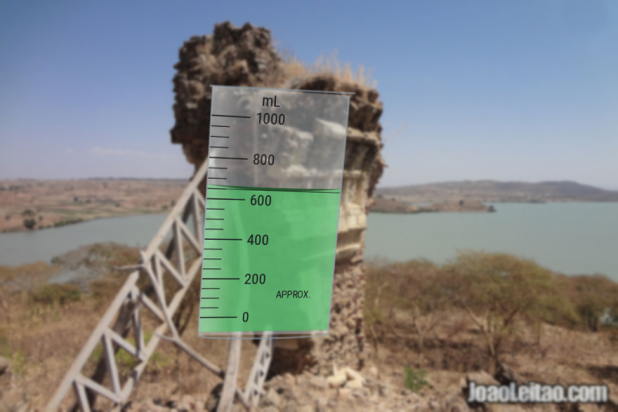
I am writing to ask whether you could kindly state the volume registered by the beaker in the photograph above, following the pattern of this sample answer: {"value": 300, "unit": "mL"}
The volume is {"value": 650, "unit": "mL"}
